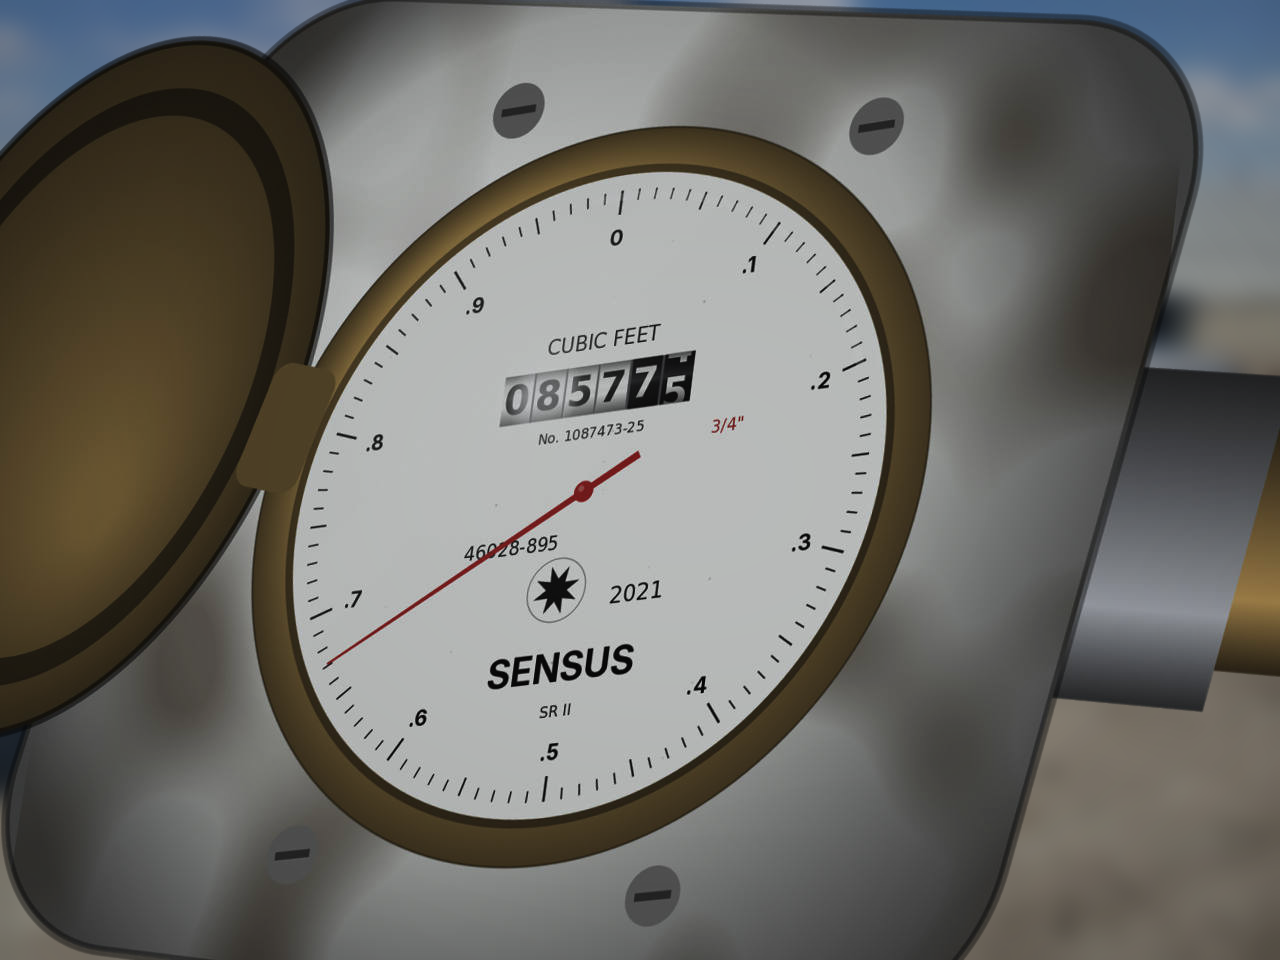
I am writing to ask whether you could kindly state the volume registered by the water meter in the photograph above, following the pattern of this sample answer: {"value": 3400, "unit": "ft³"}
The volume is {"value": 85774.67, "unit": "ft³"}
